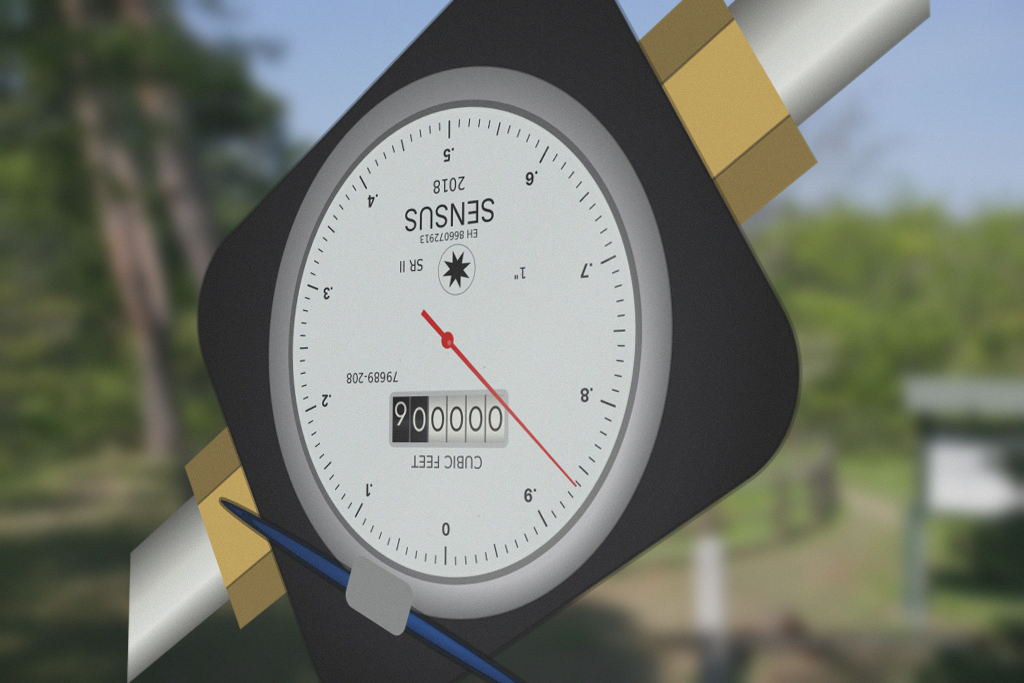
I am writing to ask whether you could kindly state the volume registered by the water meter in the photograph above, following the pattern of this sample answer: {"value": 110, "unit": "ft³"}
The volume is {"value": 5.86, "unit": "ft³"}
